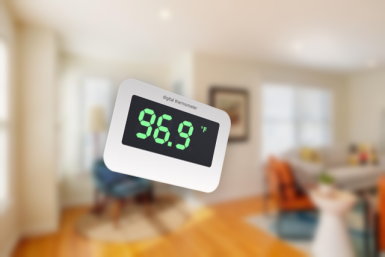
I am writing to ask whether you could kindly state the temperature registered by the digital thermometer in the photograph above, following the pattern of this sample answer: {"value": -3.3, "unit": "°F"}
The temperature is {"value": 96.9, "unit": "°F"}
